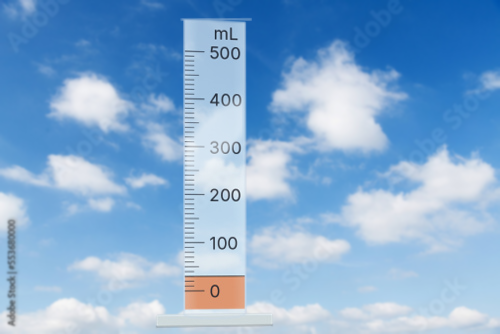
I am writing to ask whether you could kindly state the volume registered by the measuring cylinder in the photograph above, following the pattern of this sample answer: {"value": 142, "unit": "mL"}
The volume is {"value": 30, "unit": "mL"}
